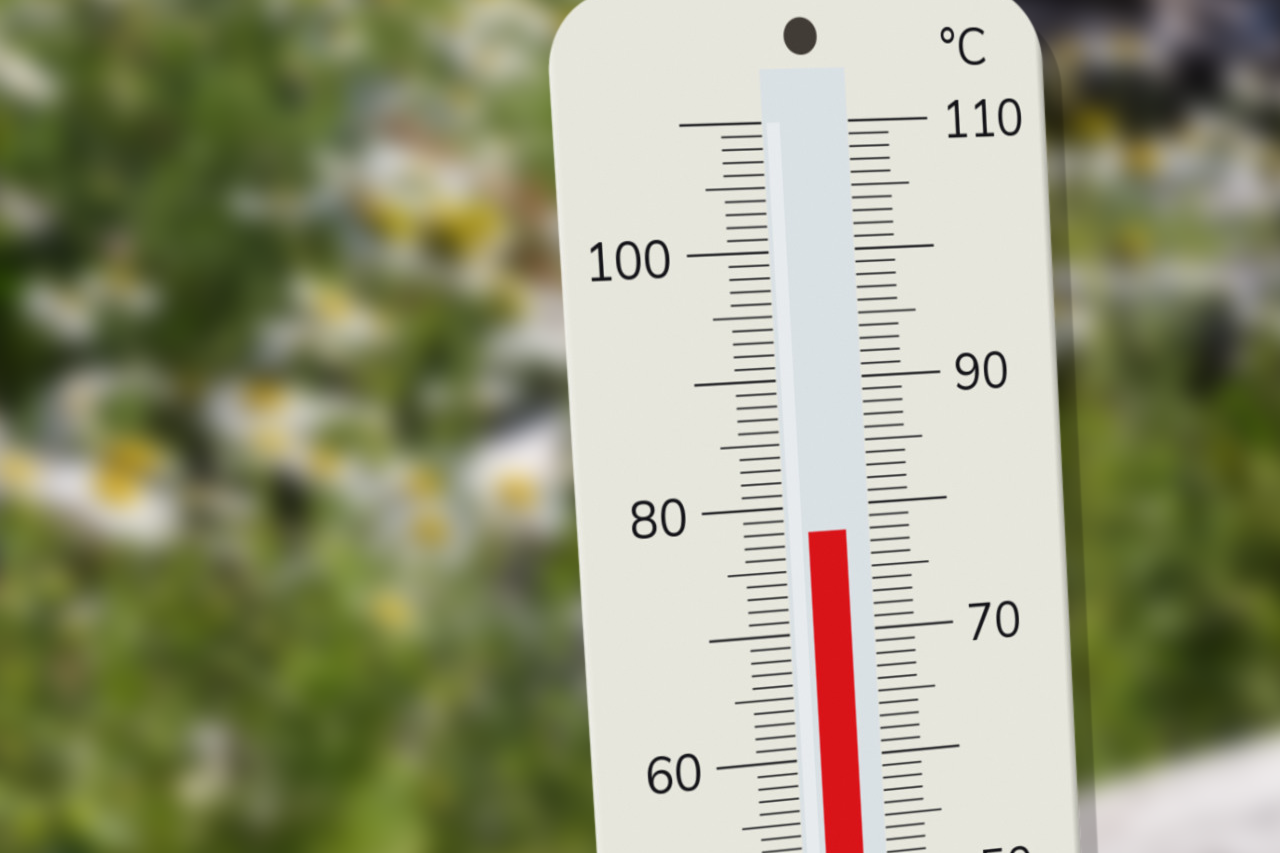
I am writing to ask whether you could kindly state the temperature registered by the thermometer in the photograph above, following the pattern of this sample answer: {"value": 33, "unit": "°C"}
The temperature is {"value": 78, "unit": "°C"}
